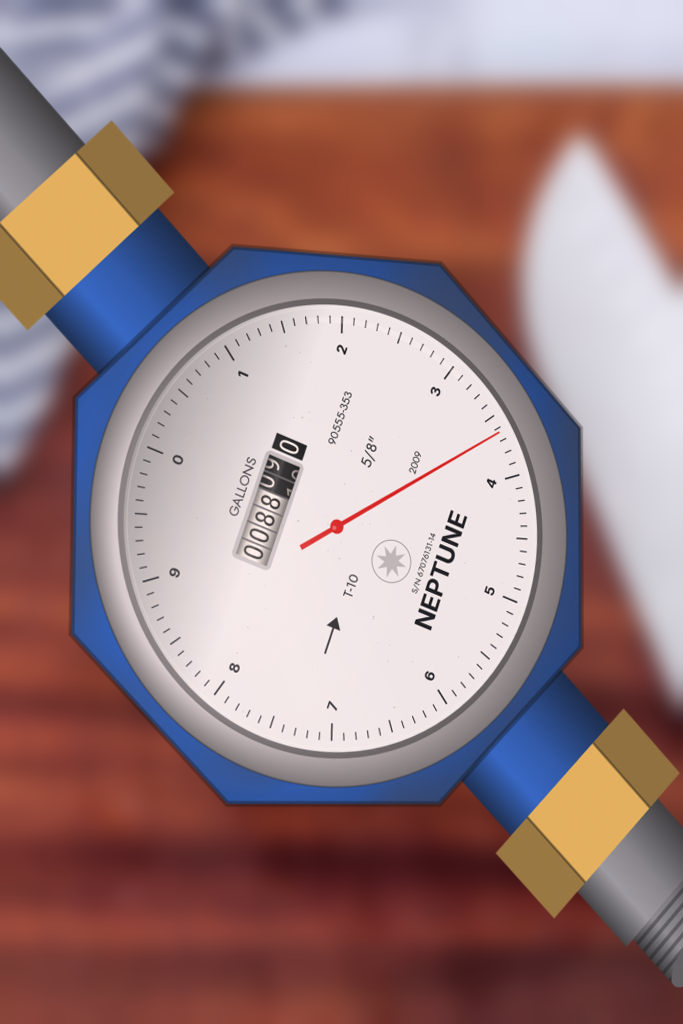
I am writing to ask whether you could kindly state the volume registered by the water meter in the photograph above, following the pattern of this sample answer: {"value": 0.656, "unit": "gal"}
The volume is {"value": 88093.6, "unit": "gal"}
